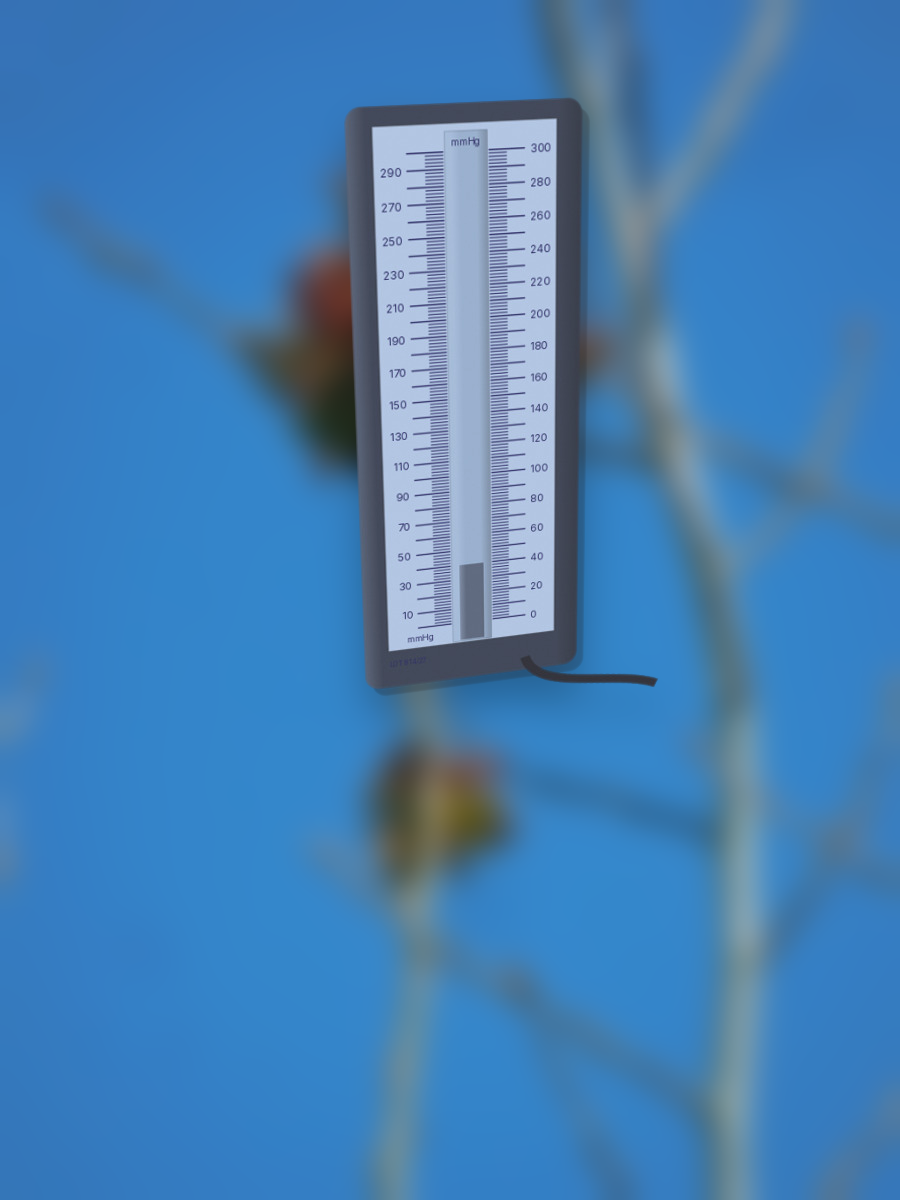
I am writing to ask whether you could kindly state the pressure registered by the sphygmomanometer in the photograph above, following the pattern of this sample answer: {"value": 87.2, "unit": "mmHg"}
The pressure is {"value": 40, "unit": "mmHg"}
